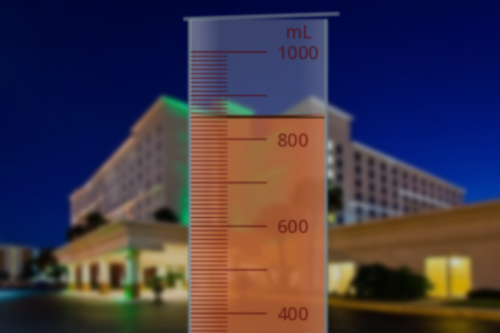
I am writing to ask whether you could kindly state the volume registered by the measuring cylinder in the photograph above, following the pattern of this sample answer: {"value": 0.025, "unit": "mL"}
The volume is {"value": 850, "unit": "mL"}
